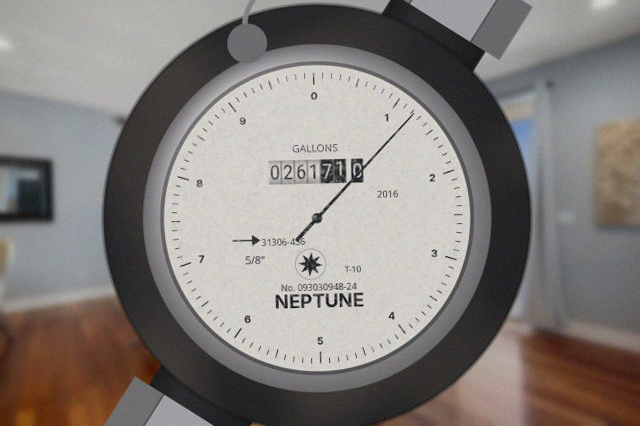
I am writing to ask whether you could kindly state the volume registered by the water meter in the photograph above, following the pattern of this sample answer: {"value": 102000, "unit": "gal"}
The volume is {"value": 261711.2, "unit": "gal"}
